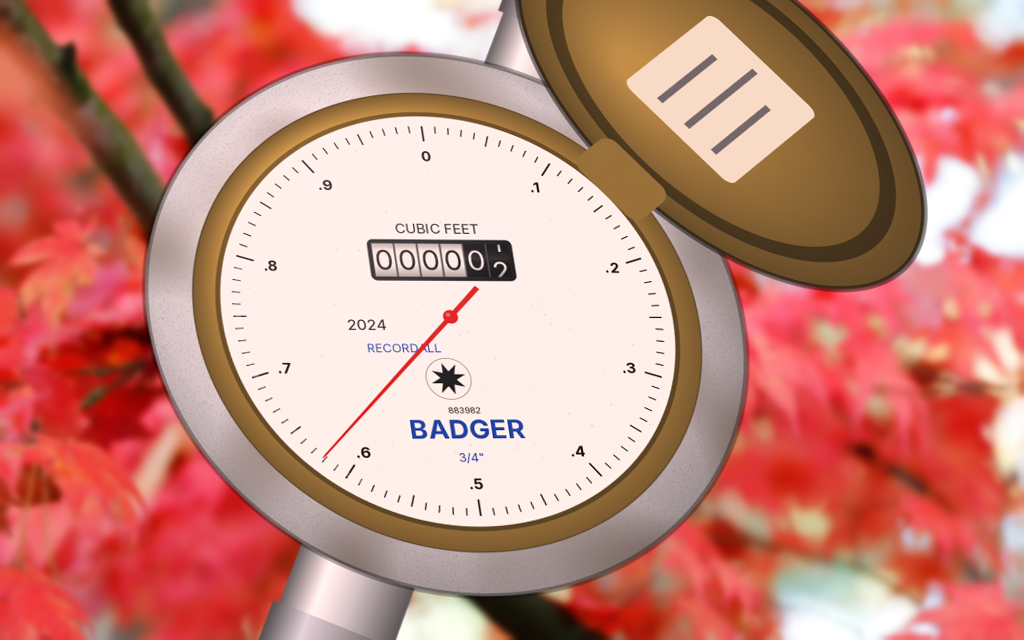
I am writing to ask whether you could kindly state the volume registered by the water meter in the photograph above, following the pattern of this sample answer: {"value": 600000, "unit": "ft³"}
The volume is {"value": 1.62, "unit": "ft³"}
